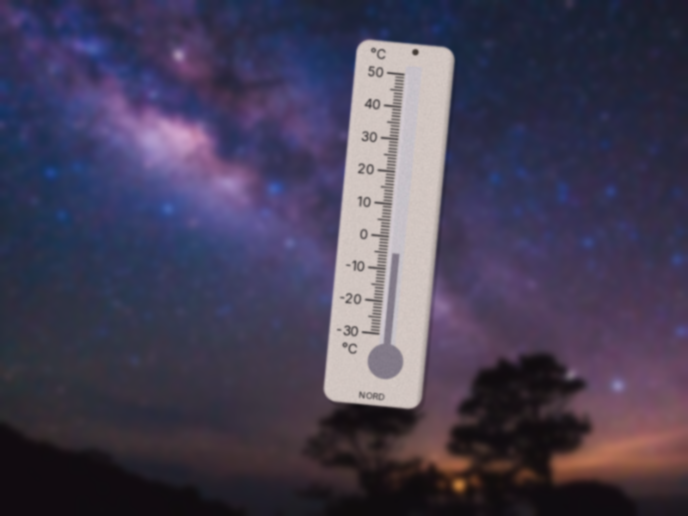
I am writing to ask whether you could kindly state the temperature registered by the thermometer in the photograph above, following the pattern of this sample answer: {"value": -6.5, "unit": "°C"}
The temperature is {"value": -5, "unit": "°C"}
